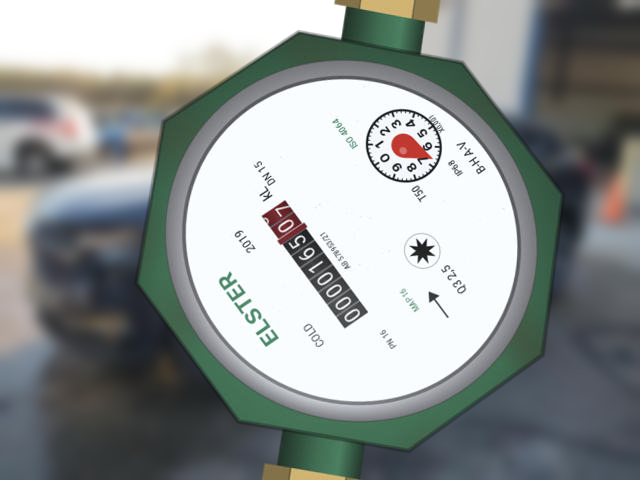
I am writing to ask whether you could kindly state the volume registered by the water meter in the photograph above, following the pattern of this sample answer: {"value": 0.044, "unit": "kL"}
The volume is {"value": 165.066, "unit": "kL"}
